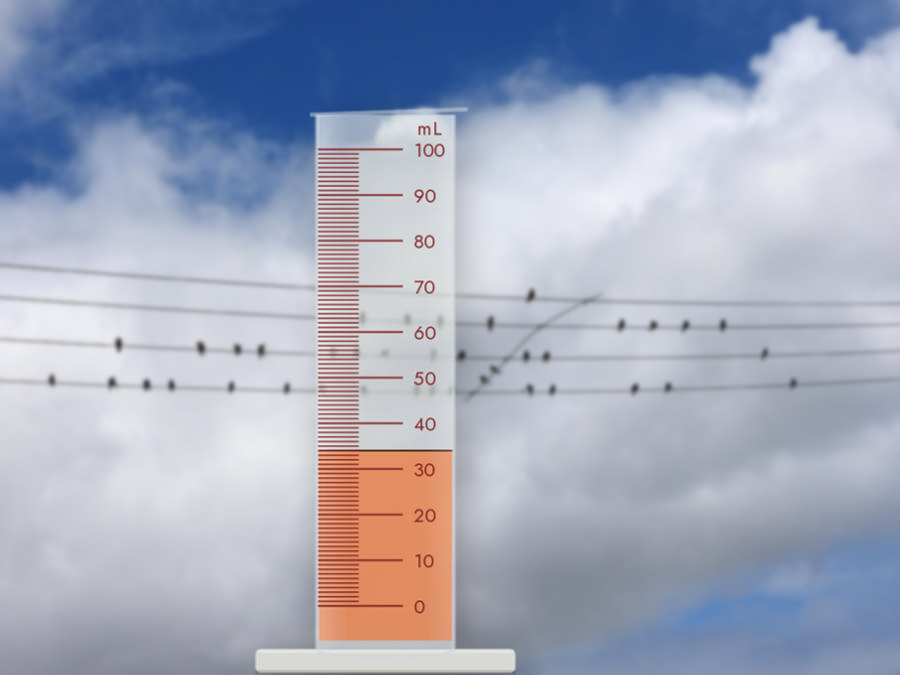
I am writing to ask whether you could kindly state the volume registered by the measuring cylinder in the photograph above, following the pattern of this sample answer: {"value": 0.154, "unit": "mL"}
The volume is {"value": 34, "unit": "mL"}
